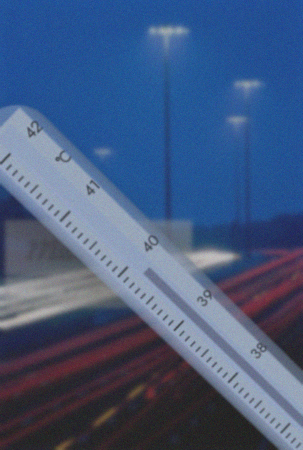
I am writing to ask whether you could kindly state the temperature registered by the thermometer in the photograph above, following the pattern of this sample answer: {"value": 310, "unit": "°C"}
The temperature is {"value": 39.8, "unit": "°C"}
